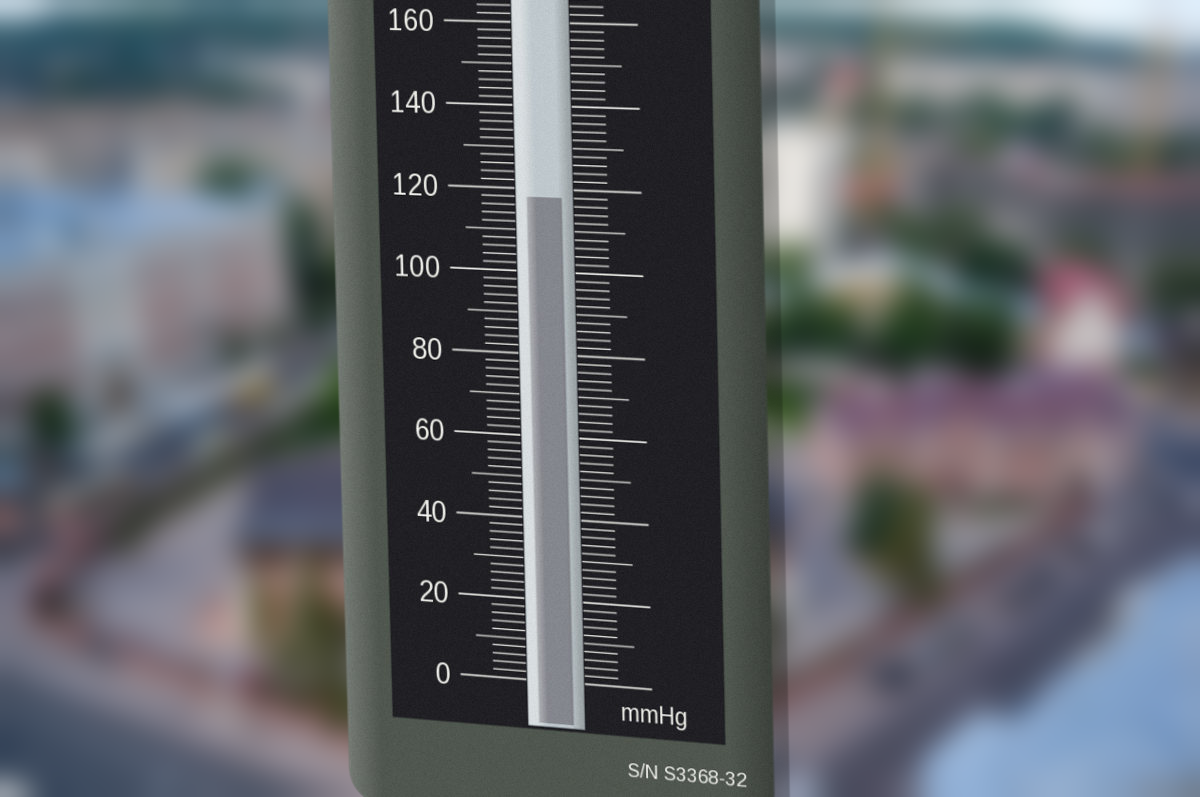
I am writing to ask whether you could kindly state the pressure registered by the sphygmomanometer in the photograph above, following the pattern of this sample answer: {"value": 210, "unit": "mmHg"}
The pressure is {"value": 118, "unit": "mmHg"}
